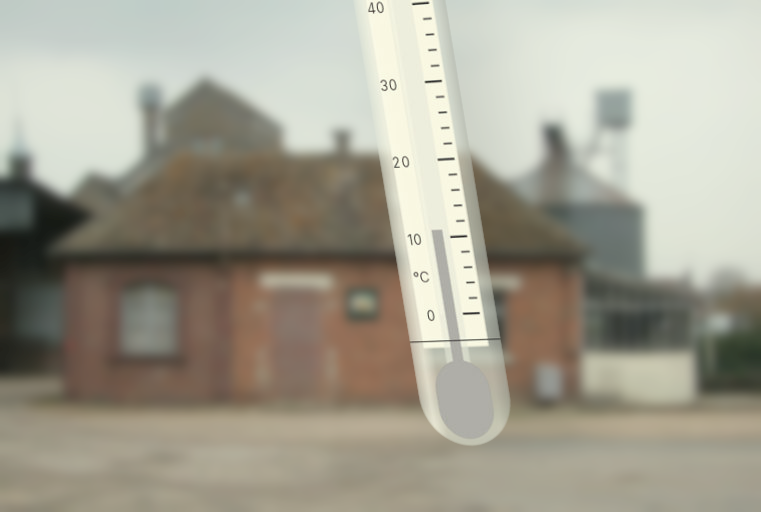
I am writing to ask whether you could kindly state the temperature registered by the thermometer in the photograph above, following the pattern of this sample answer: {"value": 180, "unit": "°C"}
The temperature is {"value": 11, "unit": "°C"}
